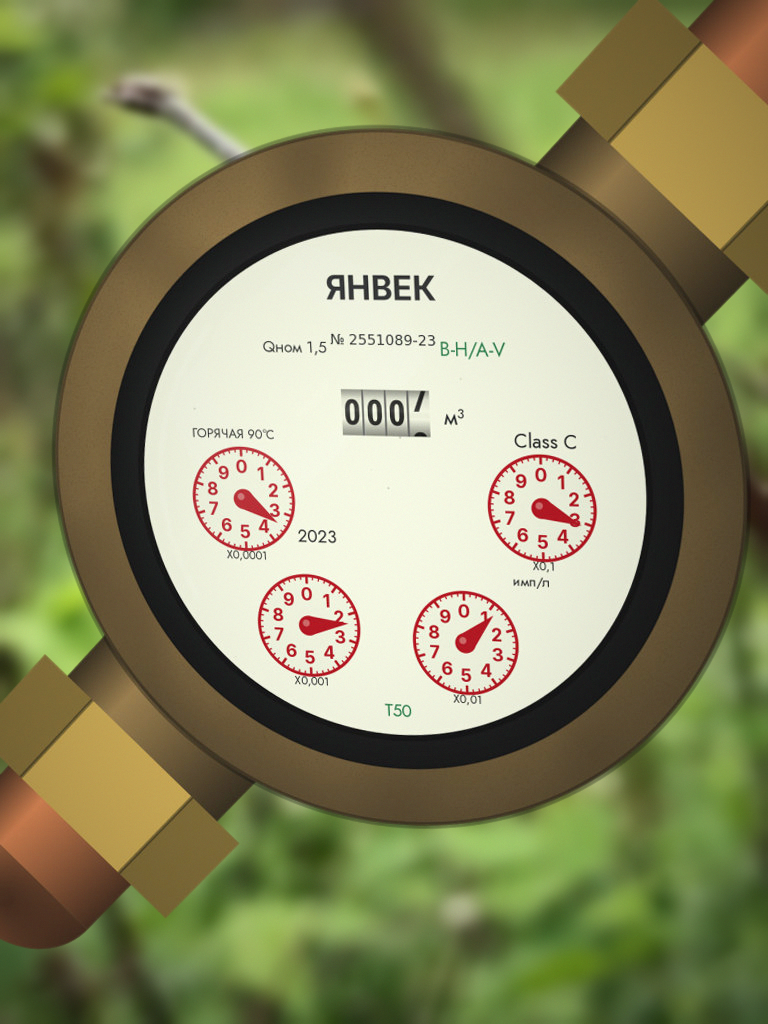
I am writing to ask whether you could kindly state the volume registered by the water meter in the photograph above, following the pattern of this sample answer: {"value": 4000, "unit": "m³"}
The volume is {"value": 7.3123, "unit": "m³"}
